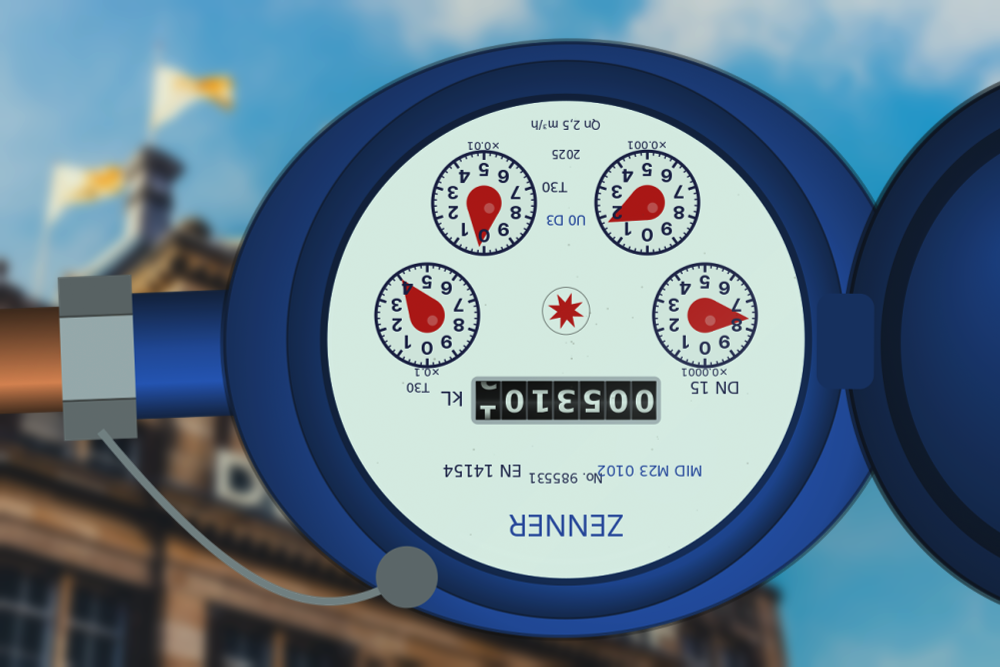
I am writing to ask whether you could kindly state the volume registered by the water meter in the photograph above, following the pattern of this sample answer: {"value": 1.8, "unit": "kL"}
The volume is {"value": 53101.4017, "unit": "kL"}
